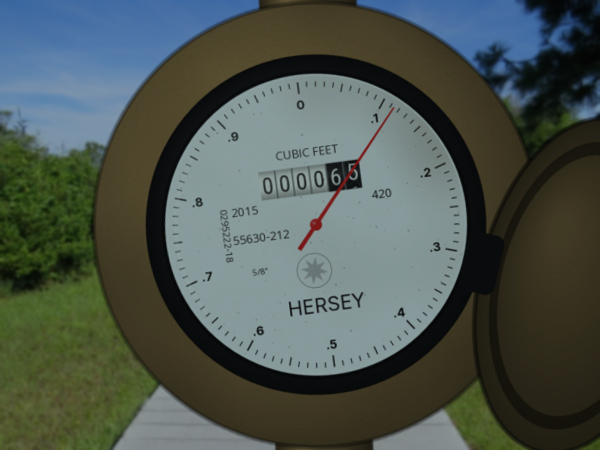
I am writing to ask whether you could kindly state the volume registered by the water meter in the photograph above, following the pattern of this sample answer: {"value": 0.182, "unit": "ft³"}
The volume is {"value": 65.11, "unit": "ft³"}
